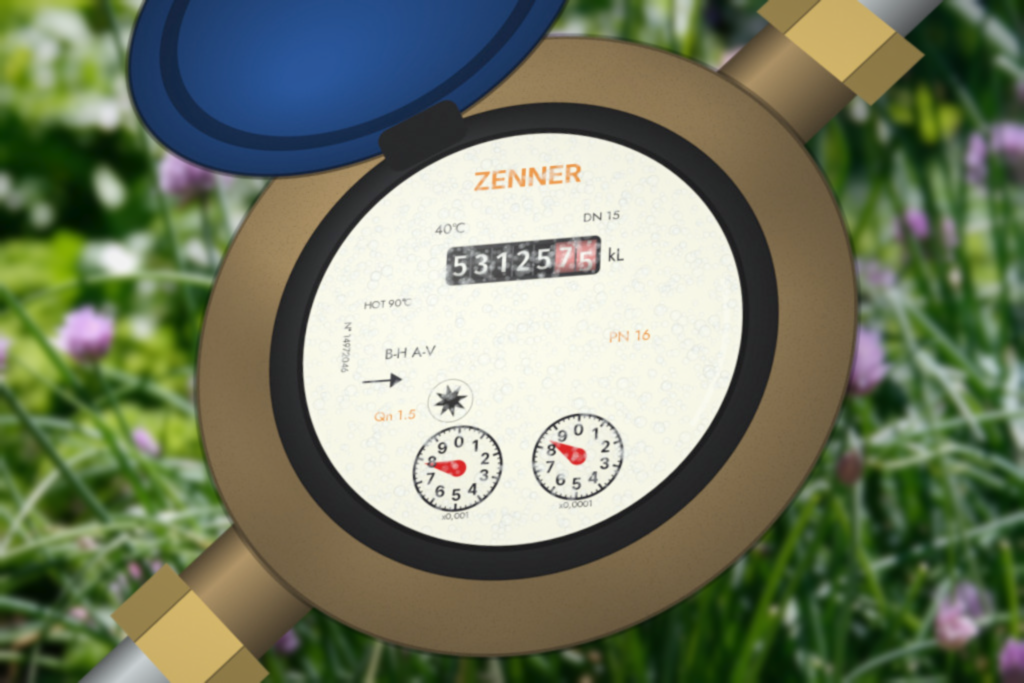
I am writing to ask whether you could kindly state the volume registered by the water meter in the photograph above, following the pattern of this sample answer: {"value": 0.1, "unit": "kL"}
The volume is {"value": 53125.7478, "unit": "kL"}
